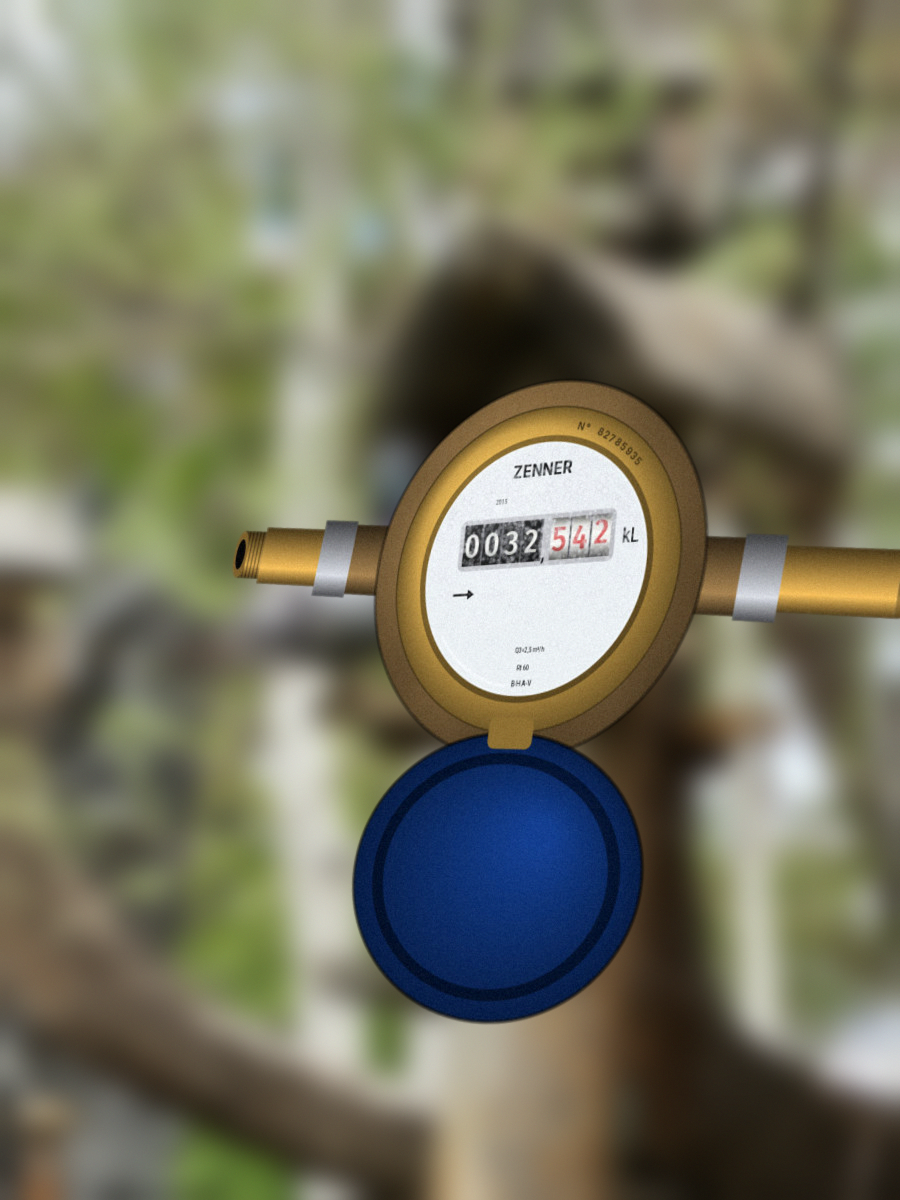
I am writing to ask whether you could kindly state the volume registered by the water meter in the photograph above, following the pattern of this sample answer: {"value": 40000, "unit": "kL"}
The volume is {"value": 32.542, "unit": "kL"}
